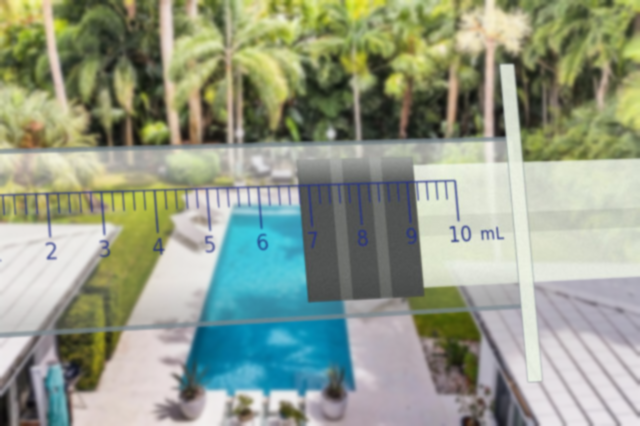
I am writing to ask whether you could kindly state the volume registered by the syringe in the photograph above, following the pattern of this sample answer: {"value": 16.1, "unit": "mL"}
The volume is {"value": 6.8, "unit": "mL"}
